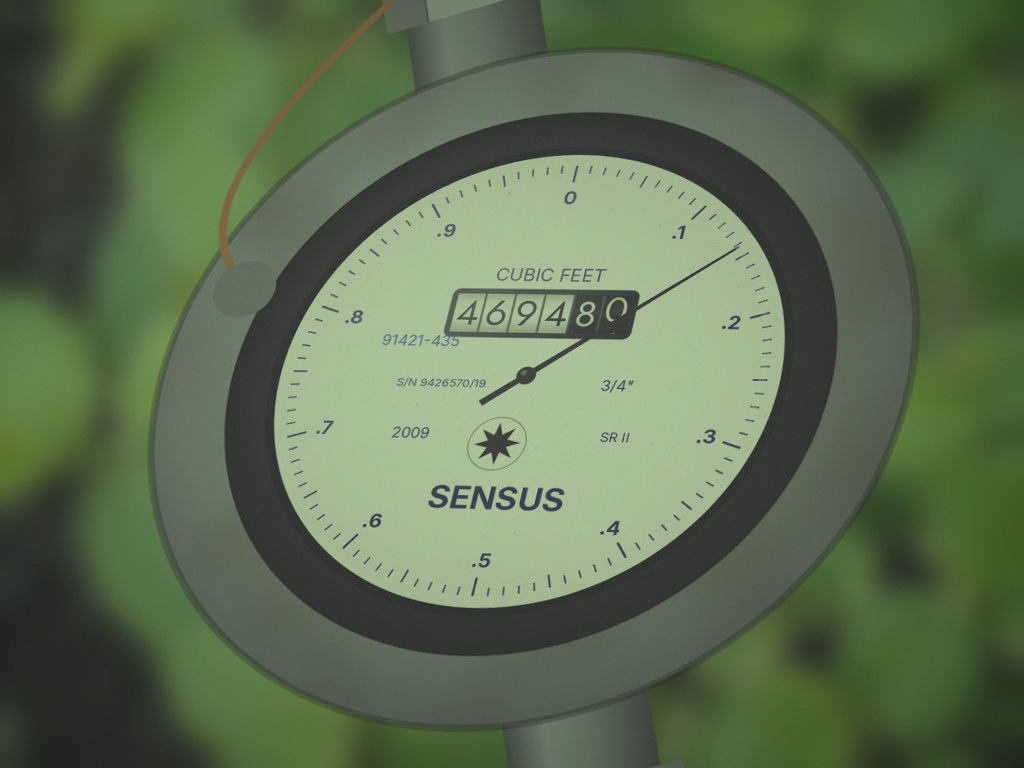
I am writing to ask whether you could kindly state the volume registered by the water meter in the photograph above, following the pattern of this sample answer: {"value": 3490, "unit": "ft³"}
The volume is {"value": 469480.14, "unit": "ft³"}
